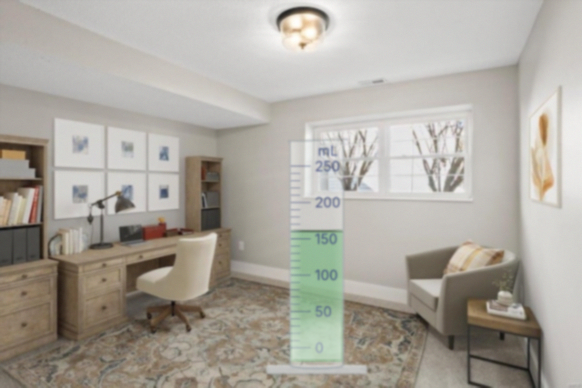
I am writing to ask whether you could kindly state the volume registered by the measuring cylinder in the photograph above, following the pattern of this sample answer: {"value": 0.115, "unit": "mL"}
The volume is {"value": 160, "unit": "mL"}
